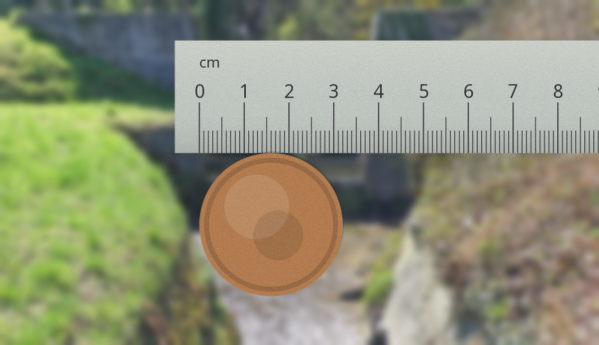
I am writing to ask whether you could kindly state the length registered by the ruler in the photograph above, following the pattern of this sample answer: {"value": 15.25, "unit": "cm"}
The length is {"value": 3.2, "unit": "cm"}
